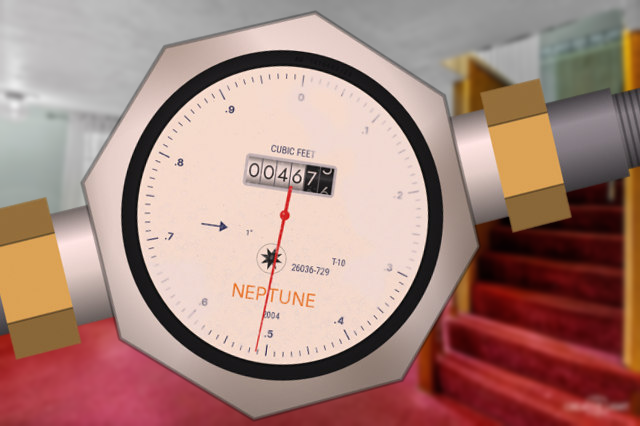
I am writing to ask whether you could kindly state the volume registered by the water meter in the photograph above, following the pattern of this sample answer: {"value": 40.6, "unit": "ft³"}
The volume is {"value": 4675.51, "unit": "ft³"}
